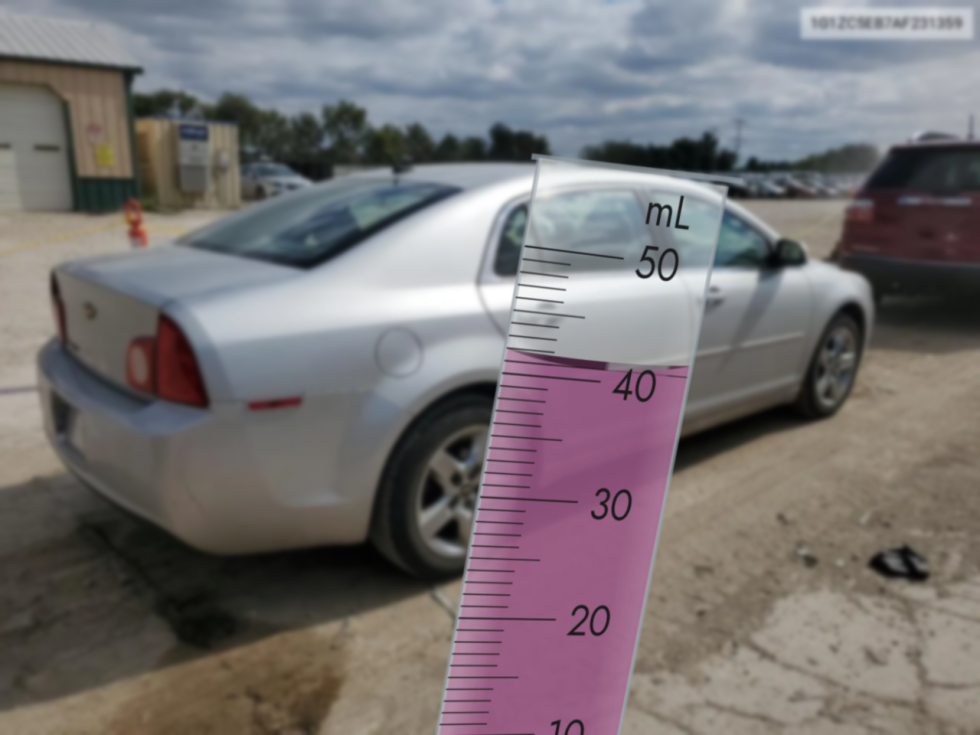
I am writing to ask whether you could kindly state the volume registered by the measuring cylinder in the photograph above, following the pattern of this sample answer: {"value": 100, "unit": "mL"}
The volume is {"value": 41, "unit": "mL"}
